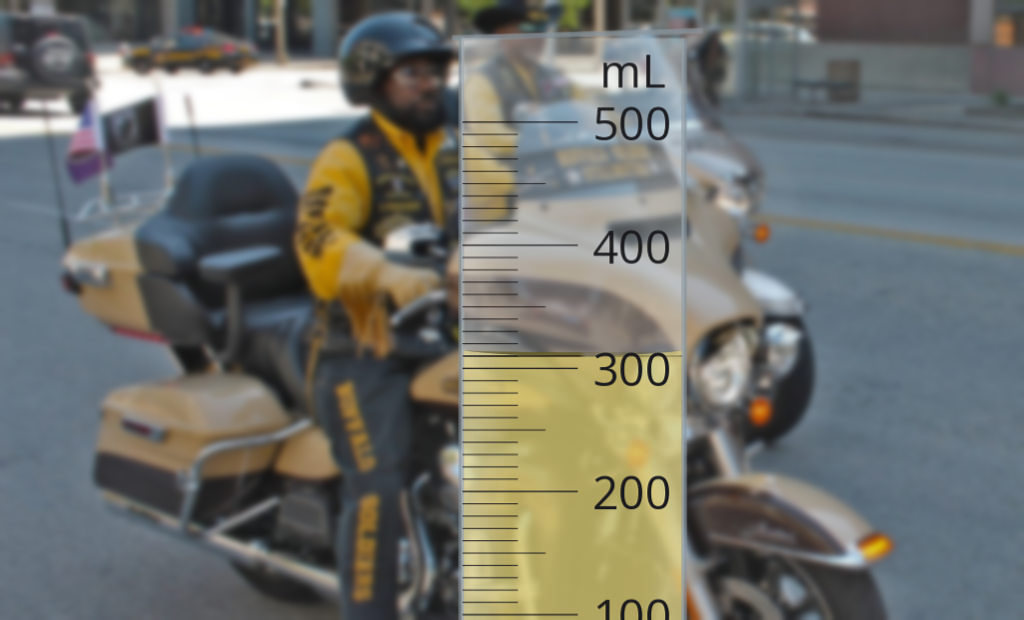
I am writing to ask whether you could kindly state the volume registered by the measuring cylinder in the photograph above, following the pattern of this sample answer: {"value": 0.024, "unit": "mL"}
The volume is {"value": 310, "unit": "mL"}
